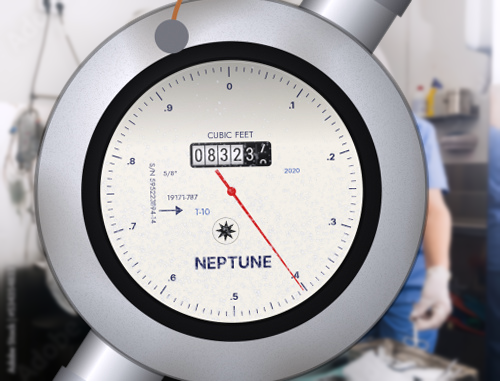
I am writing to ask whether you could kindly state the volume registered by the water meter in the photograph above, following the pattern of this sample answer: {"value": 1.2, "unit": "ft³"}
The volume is {"value": 83237.40, "unit": "ft³"}
